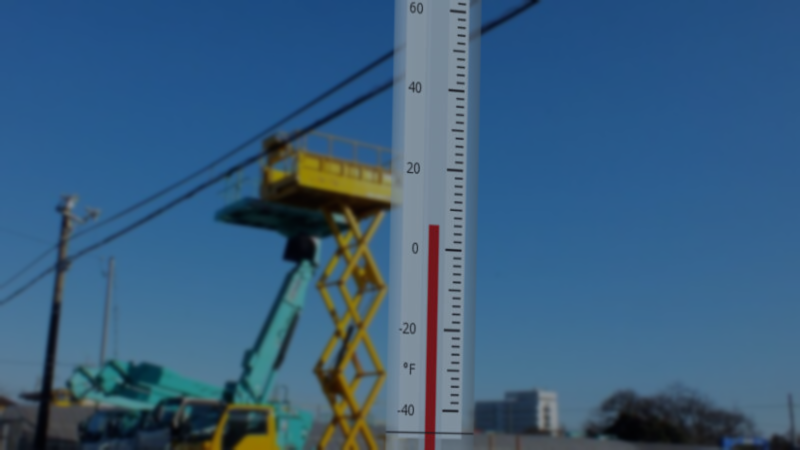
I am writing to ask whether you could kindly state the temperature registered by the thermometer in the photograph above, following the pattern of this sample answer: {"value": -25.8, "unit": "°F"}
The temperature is {"value": 6, "unit": "°F"}
